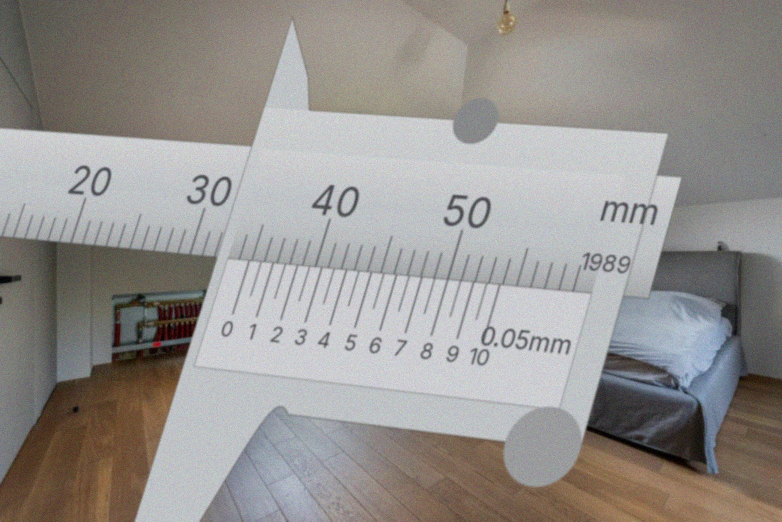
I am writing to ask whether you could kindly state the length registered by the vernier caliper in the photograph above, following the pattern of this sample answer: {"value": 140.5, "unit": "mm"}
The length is {"value": 34.8, "unit": "mm"}
